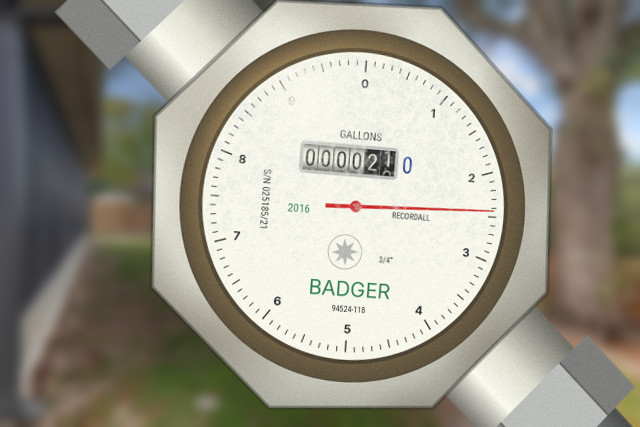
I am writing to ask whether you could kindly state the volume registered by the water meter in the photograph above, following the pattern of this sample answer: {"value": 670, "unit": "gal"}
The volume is {"value": 212.4, "unit": "gal"}
